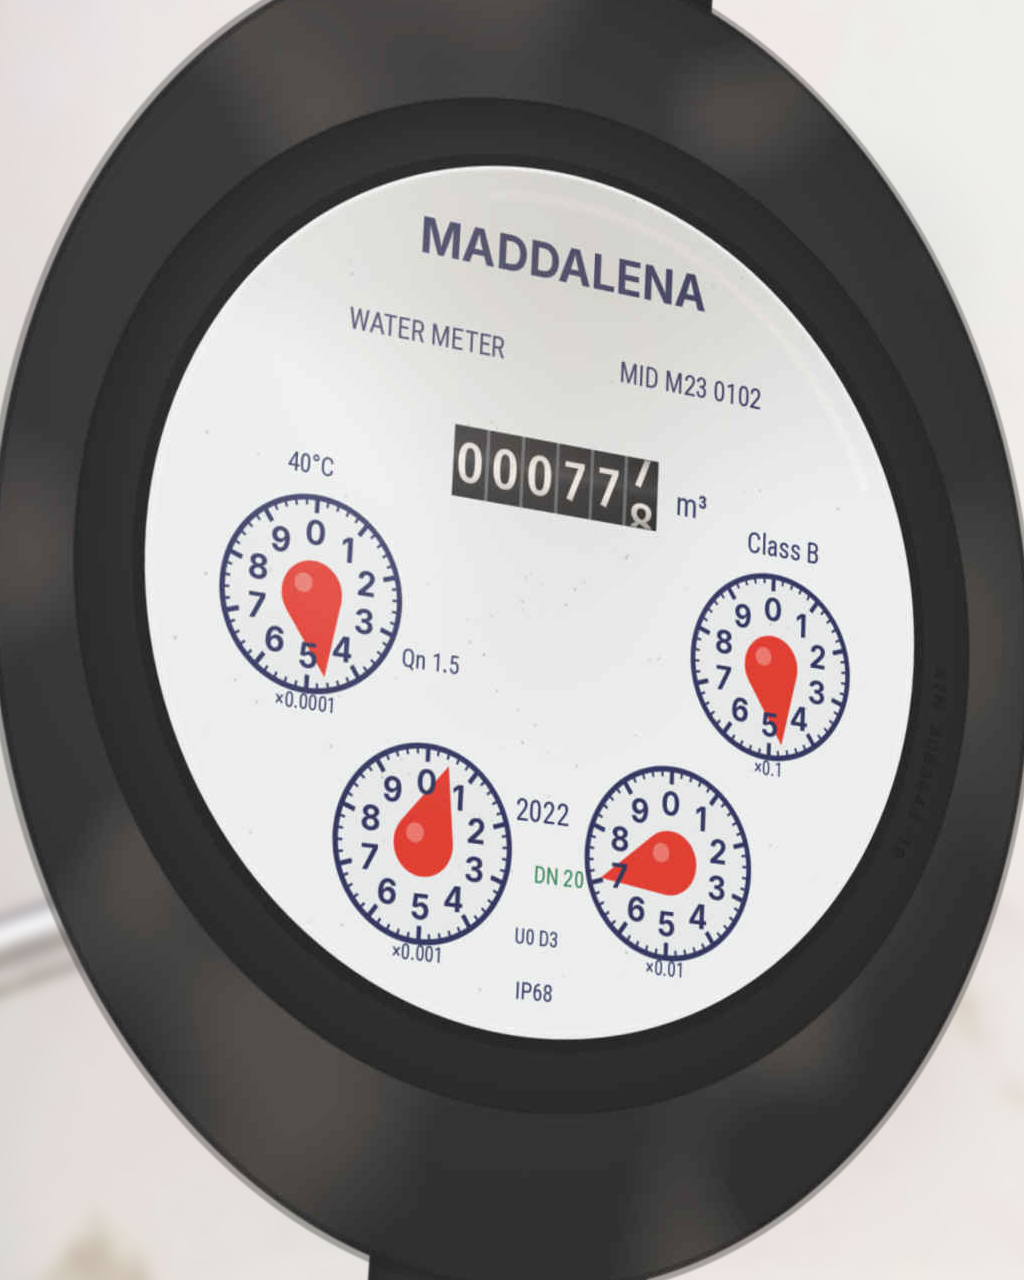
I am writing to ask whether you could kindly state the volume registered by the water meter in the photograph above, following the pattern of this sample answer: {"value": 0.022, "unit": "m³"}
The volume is {"value": 777.4704, "unit": "m³"}
